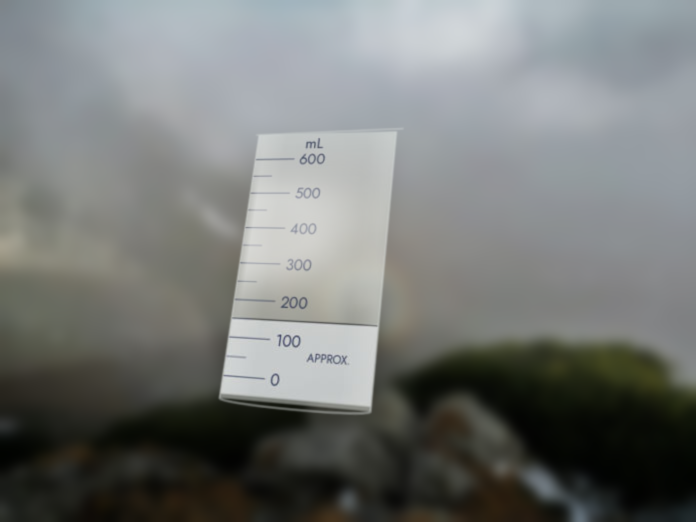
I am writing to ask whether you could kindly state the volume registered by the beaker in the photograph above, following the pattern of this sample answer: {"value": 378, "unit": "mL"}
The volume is {"value": 150, "unit": "mL"}
